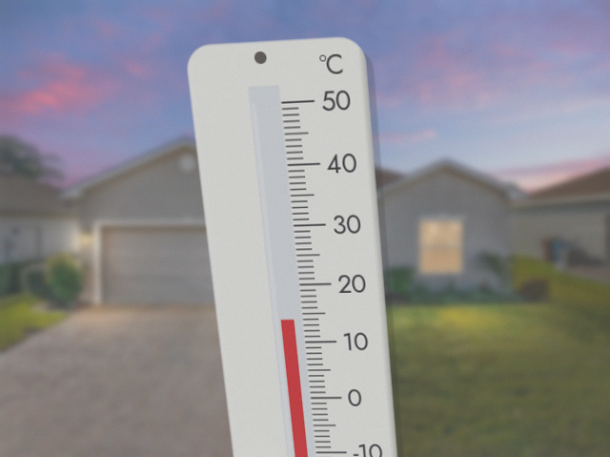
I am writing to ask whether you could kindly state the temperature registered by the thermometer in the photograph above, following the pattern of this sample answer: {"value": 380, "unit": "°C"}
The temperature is {"value": 14, "unit": "°C"}
